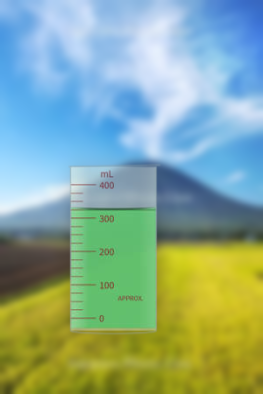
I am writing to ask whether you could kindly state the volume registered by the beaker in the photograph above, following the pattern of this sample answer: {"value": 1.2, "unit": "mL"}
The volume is {"value": 325, "unit": "mL"}
